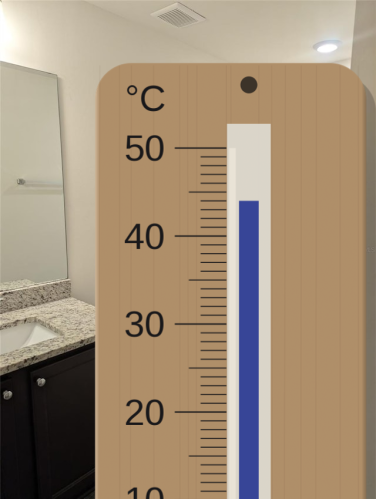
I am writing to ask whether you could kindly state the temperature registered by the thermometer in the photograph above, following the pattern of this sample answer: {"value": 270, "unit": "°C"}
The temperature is {"value": 44, "unit": "°C"}
